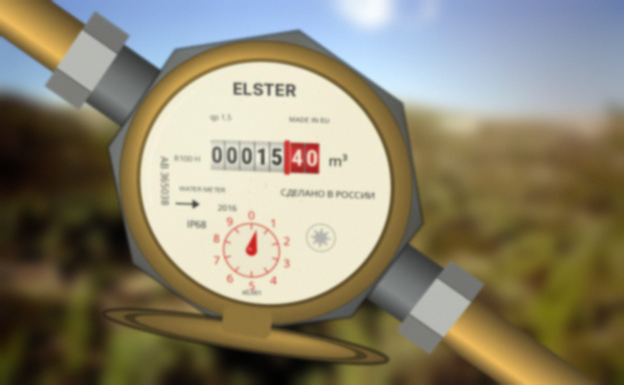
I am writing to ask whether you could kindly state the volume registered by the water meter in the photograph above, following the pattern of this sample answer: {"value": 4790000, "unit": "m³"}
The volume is {"value": 15.400, "unit": "m³"}
